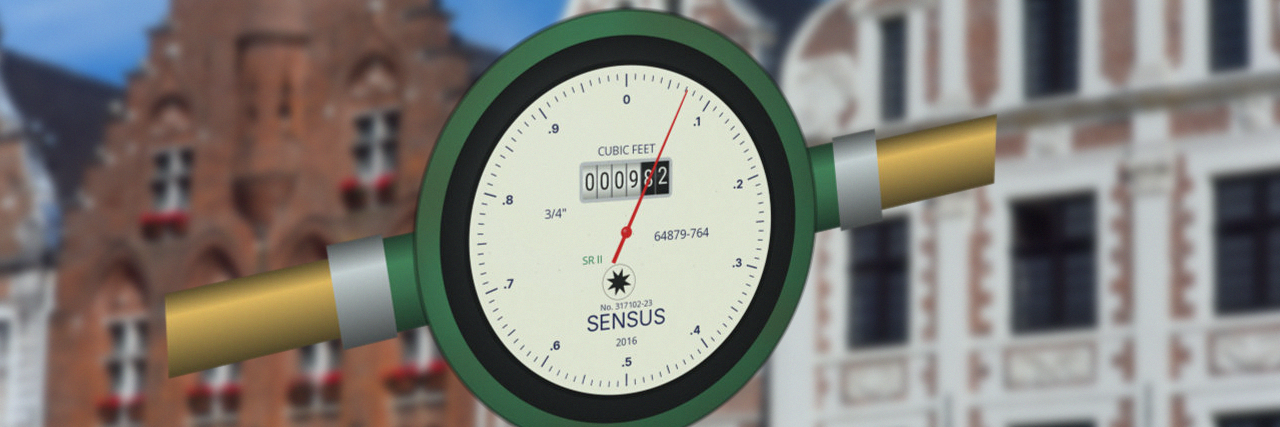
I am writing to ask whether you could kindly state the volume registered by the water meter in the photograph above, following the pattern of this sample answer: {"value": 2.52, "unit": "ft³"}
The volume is {"value": 982.07, "unit": "ft³"}
